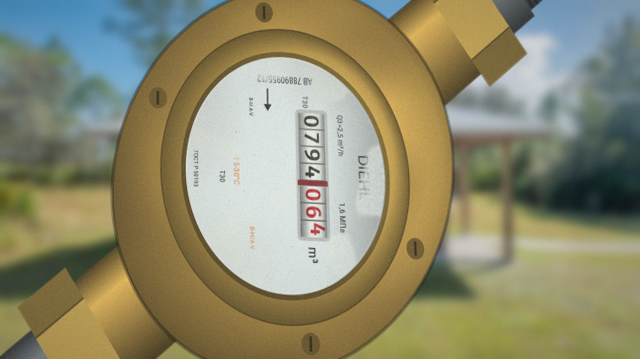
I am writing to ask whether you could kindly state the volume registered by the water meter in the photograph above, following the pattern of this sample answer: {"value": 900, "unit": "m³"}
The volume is {"value": 794.064, "unit": "m³"}
